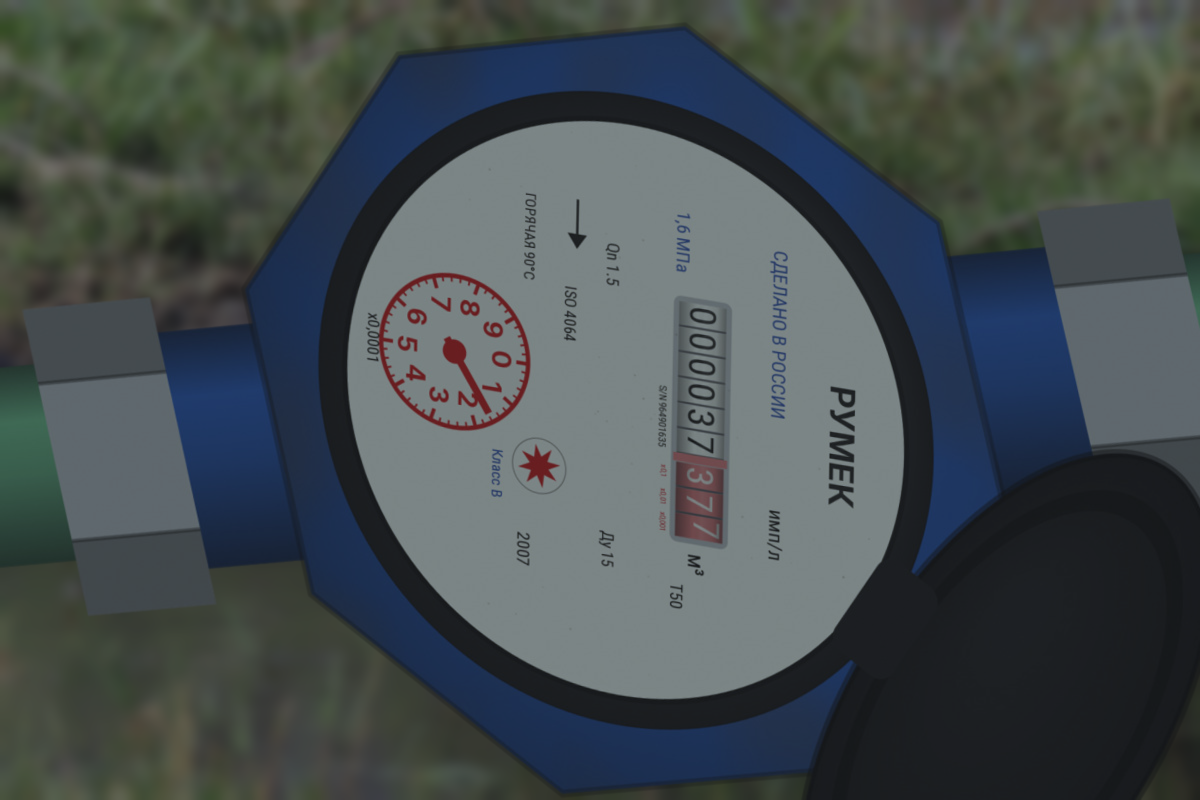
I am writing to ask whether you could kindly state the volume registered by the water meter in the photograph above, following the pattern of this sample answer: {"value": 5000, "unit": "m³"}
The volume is {"value": 37.3771, "unit": "m³"}
